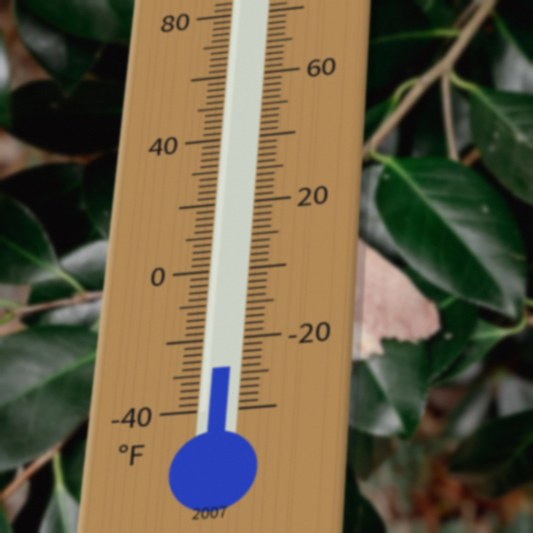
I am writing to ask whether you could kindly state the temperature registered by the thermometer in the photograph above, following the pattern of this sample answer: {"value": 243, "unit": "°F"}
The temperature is {"value": -28, "unit": "°F"}
